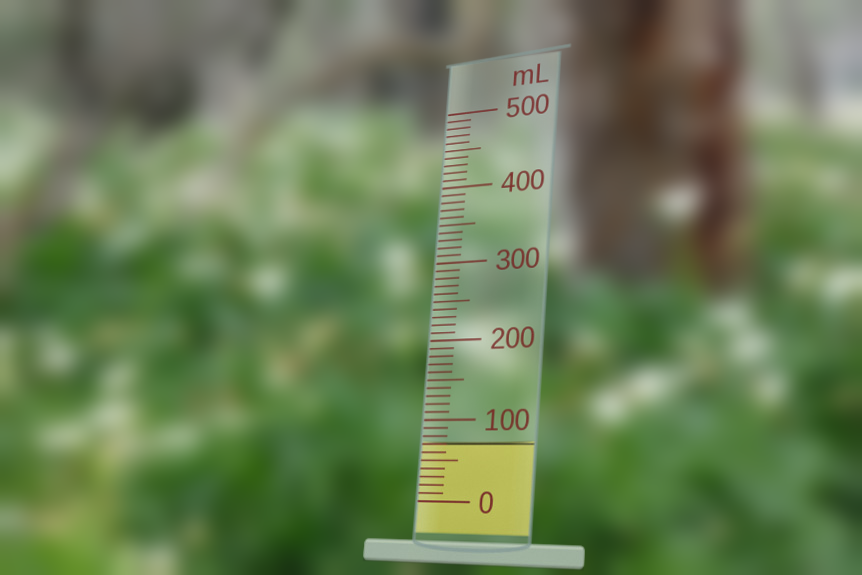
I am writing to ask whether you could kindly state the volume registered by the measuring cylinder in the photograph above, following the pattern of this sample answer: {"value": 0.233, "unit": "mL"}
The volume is {"value": 70, "unit": "mL"}
